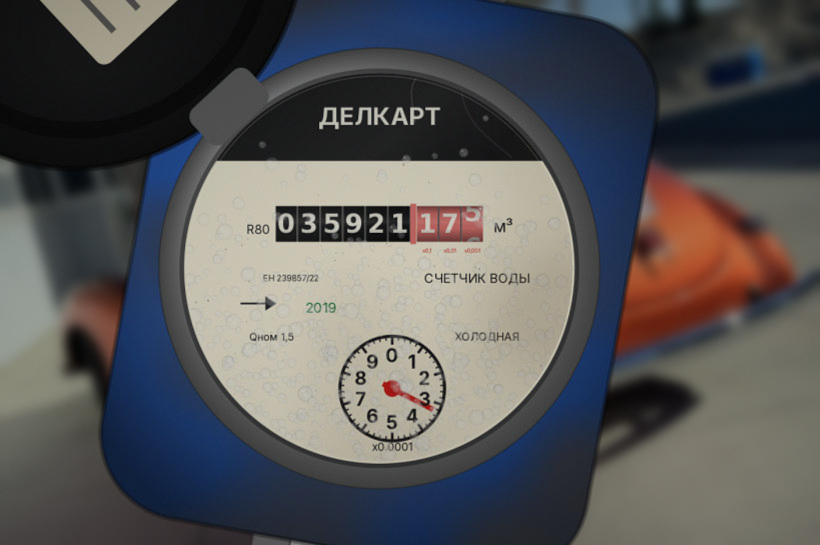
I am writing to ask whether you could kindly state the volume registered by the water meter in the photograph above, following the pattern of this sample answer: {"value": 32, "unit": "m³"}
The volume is {"value": 35921.1753, "unit": "m³"}
